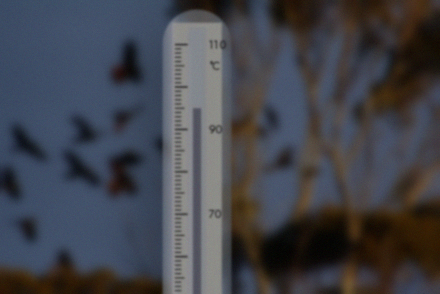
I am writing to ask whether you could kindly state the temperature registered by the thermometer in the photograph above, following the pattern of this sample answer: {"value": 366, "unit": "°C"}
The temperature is {"value": 95, "unit": "°C"}
